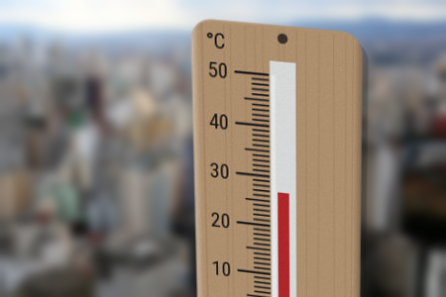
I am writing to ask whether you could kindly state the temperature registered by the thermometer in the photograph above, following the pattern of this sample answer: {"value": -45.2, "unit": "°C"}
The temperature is {"value": 27, "unit": "°C"}
